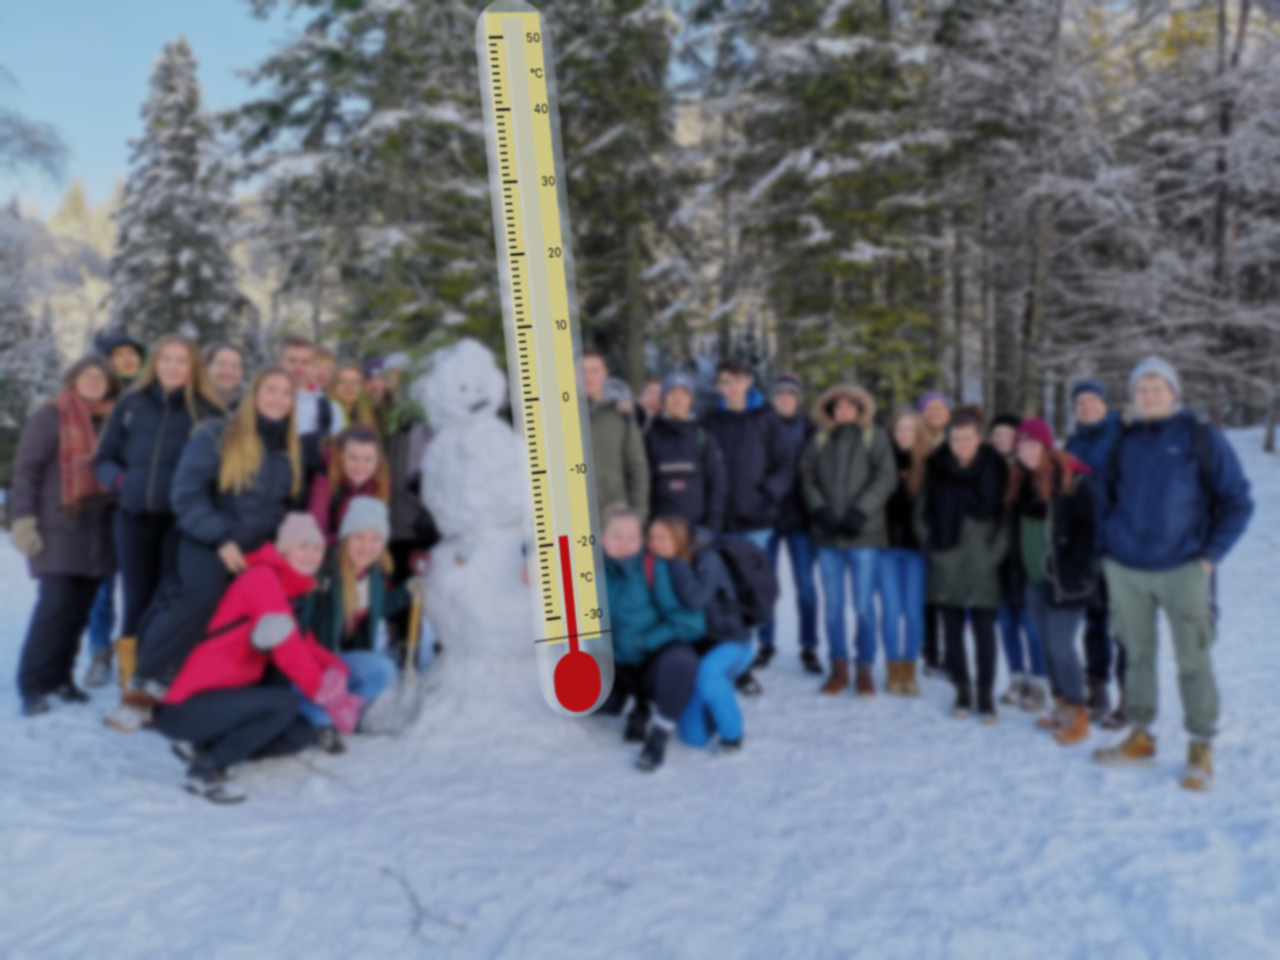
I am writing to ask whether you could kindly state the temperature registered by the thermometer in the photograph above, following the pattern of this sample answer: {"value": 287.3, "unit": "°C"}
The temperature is {"value": -19, "unit": "°C"}
